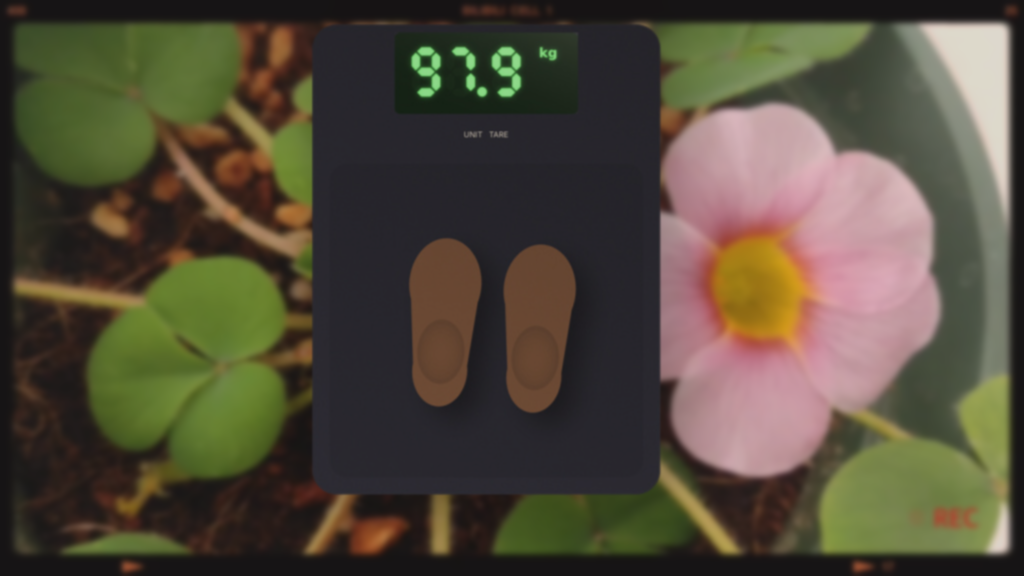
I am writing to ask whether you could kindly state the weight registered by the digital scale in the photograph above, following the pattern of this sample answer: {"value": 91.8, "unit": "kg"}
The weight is {"value": 97.9, "unit": "kg"}
